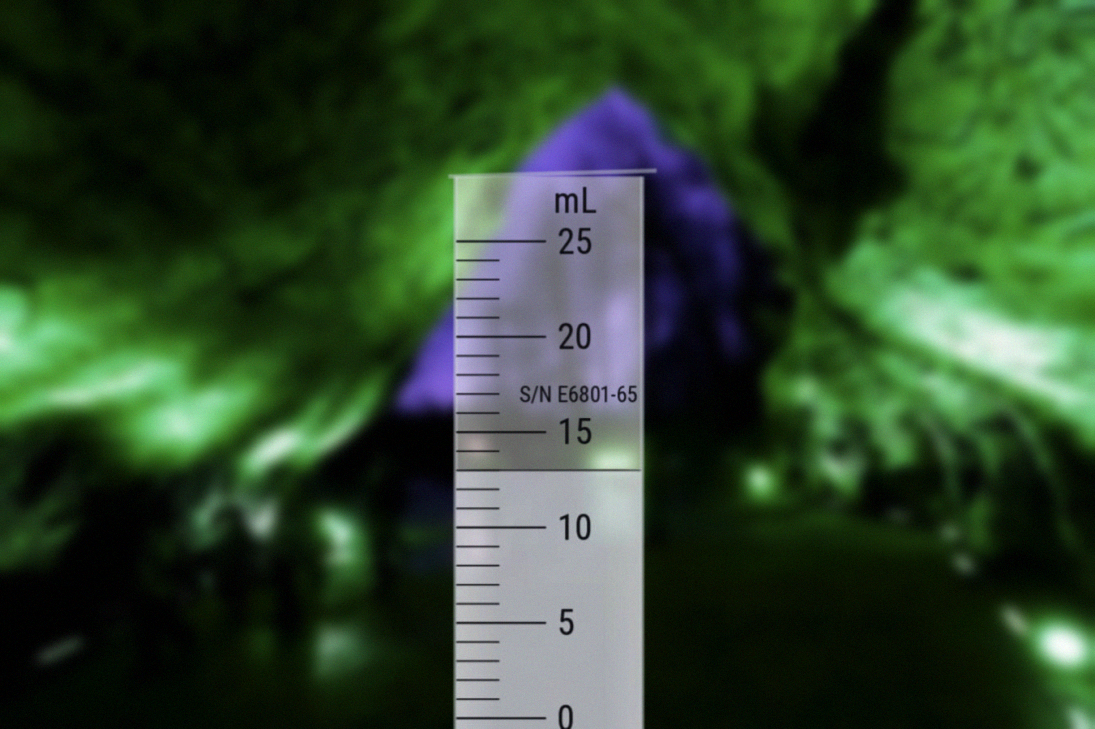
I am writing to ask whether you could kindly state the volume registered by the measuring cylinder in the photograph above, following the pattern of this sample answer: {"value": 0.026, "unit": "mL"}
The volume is {"value": 13, "unit": "mL"}
